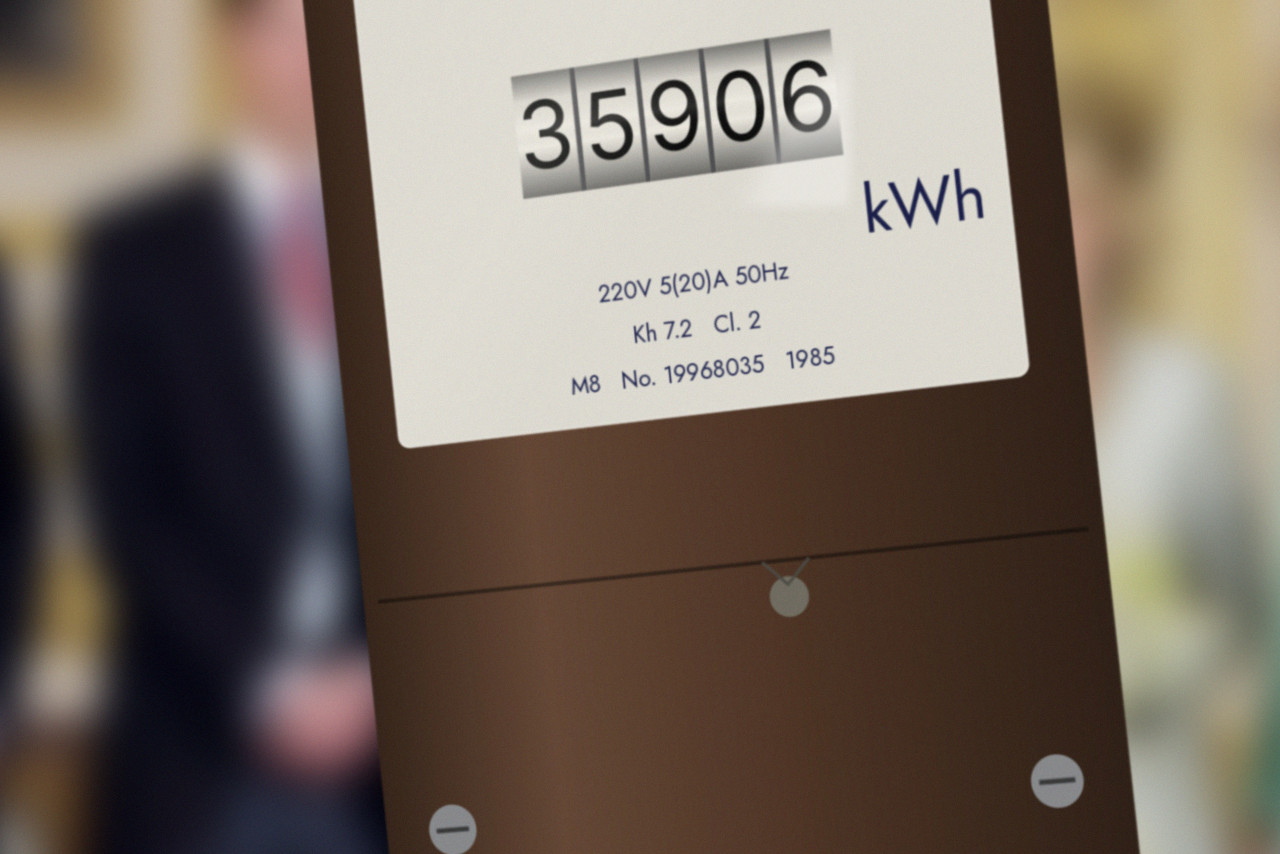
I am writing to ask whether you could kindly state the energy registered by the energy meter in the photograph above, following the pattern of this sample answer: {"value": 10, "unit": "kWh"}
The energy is {"value": 35906, "unit": "kWh"}
